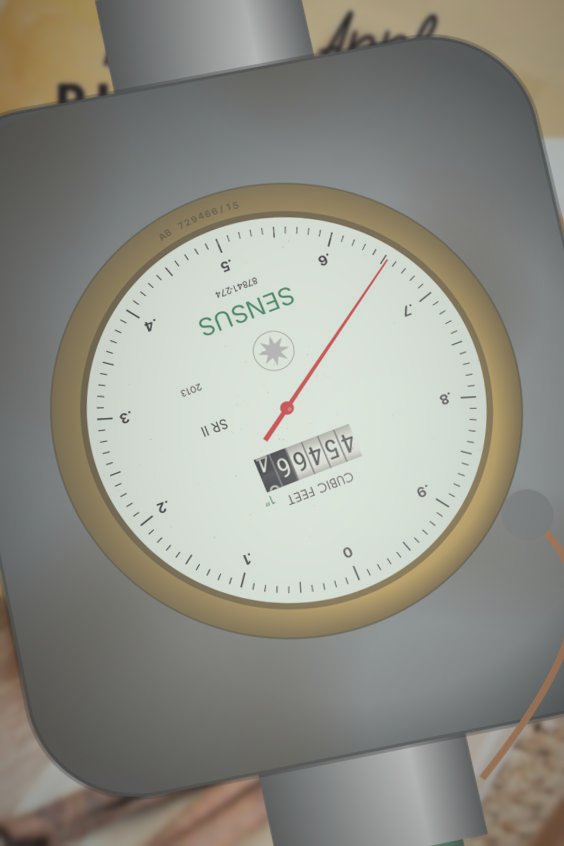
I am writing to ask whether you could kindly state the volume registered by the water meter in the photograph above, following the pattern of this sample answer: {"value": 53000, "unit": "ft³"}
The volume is {"value": 454663.65, "unit": "ft³"}
